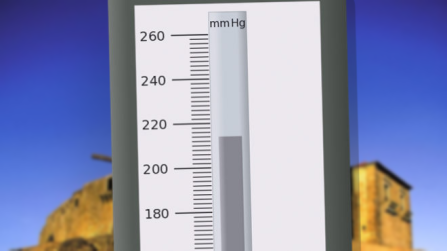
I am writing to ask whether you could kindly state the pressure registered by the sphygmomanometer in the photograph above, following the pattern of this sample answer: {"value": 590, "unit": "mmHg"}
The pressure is {"value": 214, "unit": "mmHg"}
